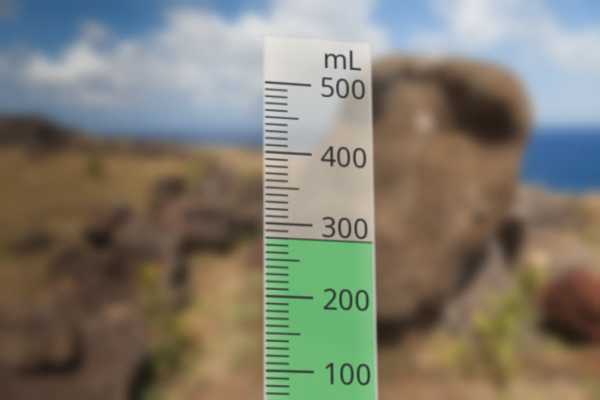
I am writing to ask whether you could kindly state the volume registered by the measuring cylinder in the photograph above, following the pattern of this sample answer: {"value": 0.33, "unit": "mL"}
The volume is {"value": 280, "unit": "mL"}
